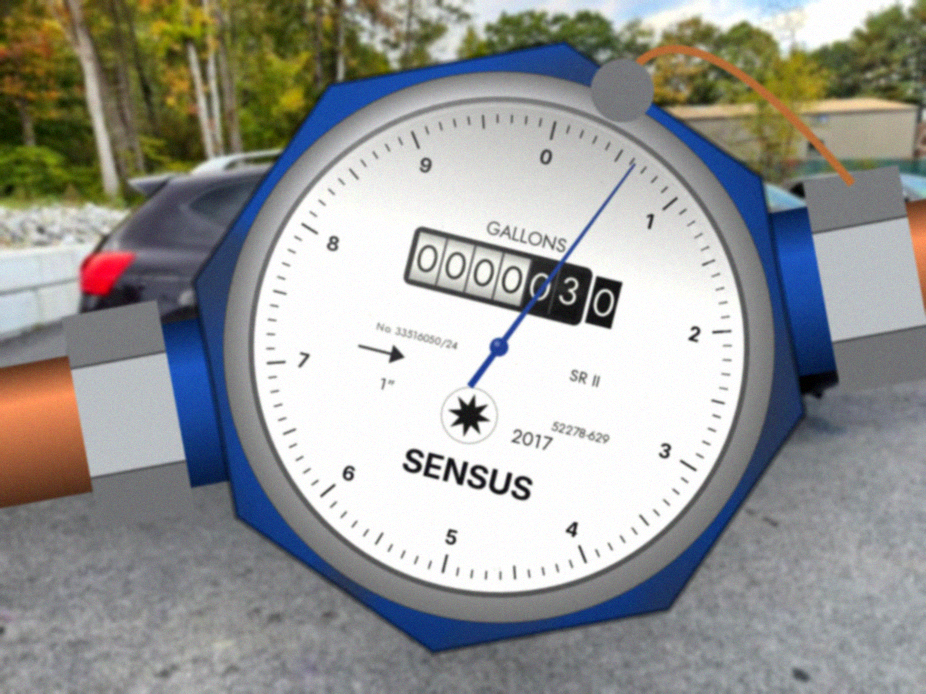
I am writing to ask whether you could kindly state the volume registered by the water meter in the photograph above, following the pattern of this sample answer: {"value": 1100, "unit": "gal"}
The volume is {"value": 30.6, "unit": "gal"}
